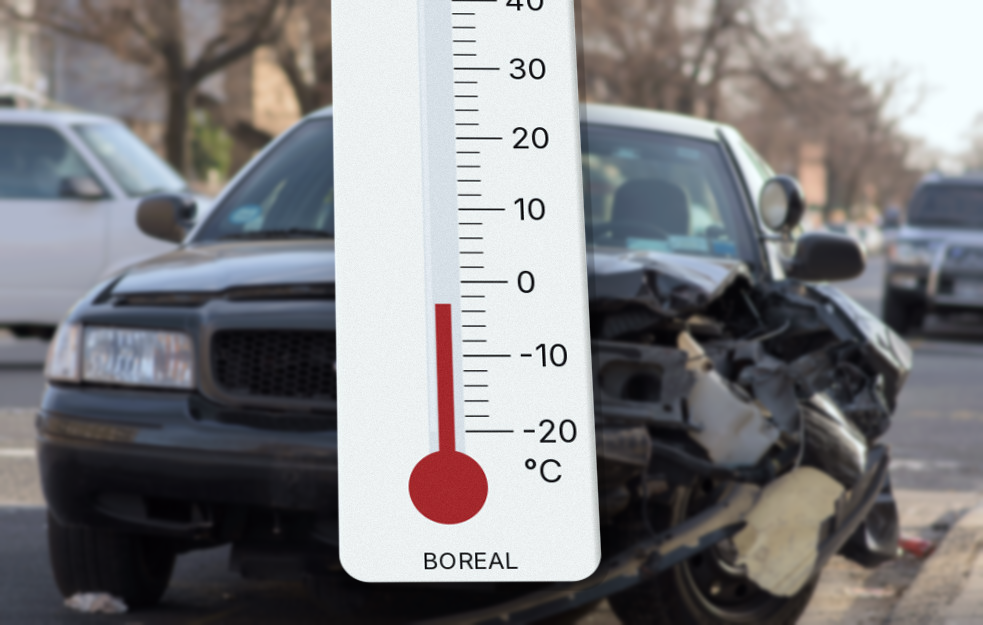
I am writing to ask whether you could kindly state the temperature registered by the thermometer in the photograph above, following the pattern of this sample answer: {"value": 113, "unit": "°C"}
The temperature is {"value": -3, "unit": "°C"}
